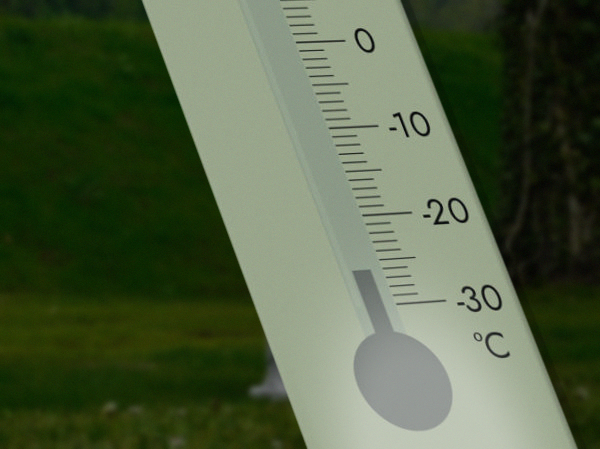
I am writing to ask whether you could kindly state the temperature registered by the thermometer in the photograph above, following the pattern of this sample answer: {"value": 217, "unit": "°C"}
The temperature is {"value": -26, "unit": "°C"}
